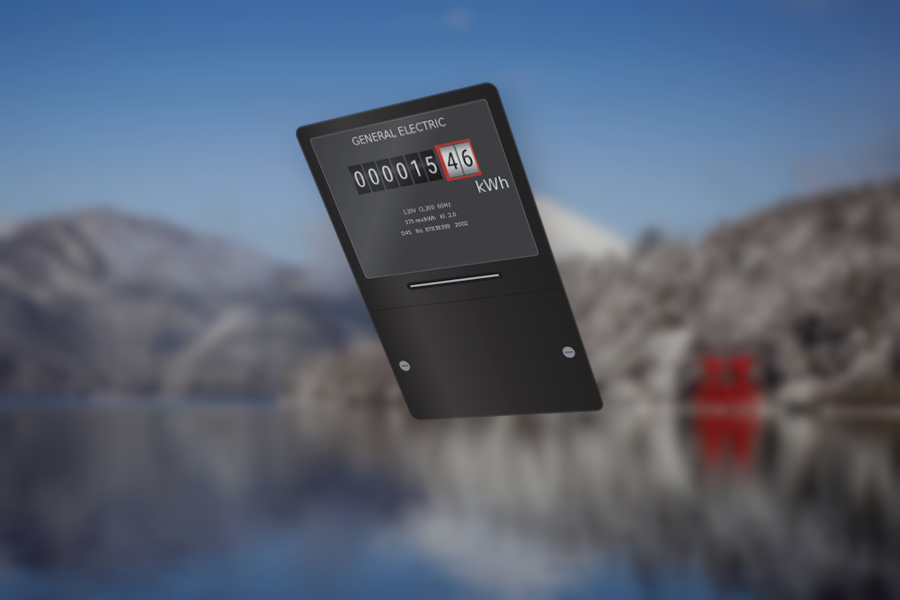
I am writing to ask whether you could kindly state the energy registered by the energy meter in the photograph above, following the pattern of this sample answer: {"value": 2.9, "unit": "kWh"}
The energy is {"value": 15.46, "unit": "kWh"}
